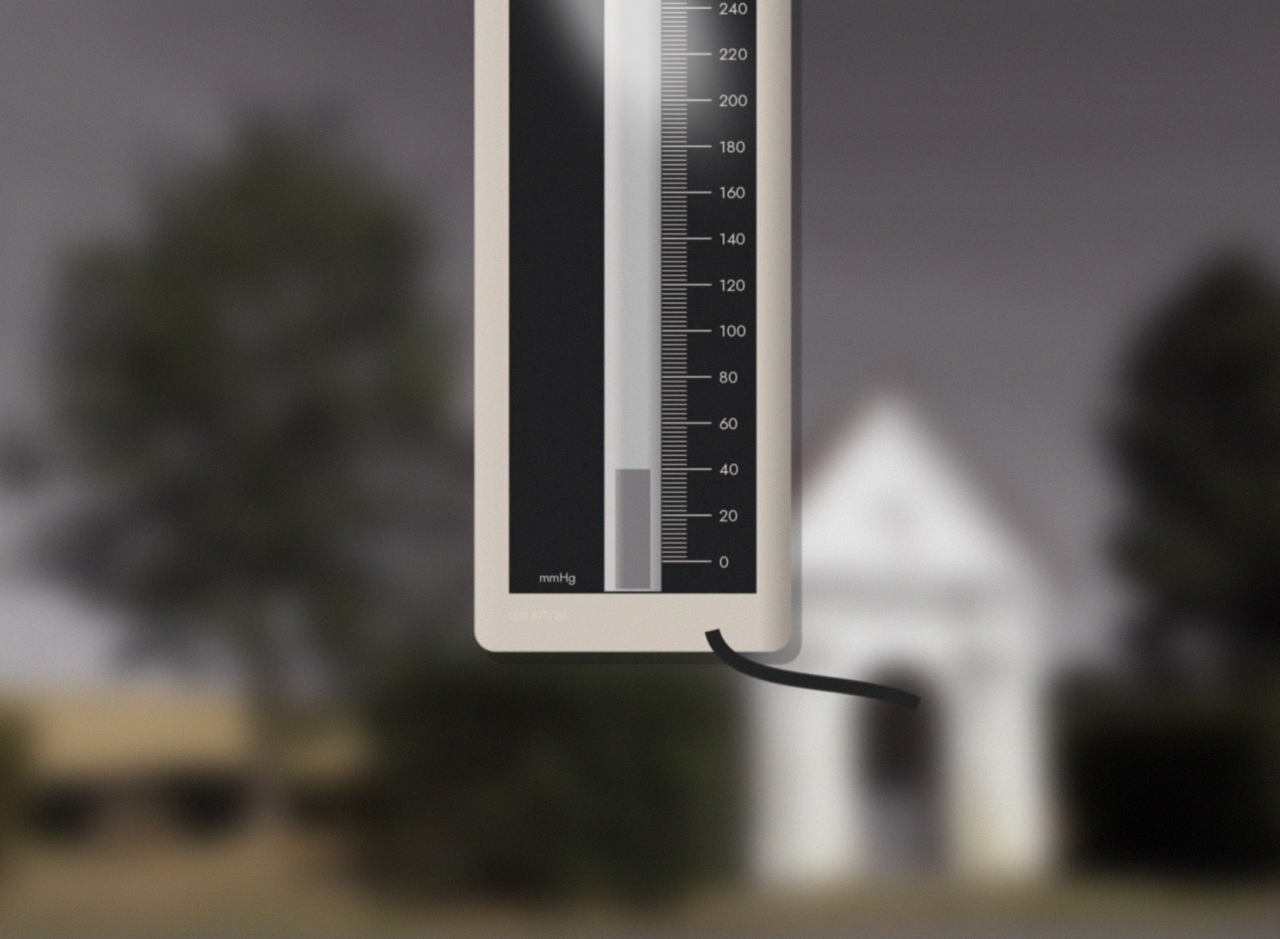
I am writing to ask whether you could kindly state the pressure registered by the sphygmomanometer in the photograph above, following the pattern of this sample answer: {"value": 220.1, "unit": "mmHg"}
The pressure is {"value": 40, "unit": "mmHg"}
